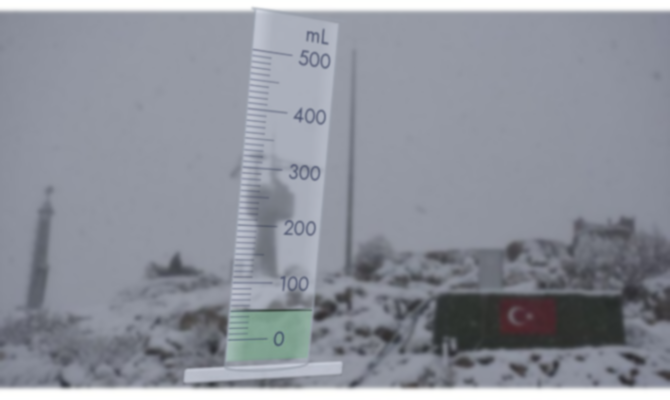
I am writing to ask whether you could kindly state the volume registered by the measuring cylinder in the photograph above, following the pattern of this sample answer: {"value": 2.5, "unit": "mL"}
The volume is {"value": 50, "unit": "mL"}
